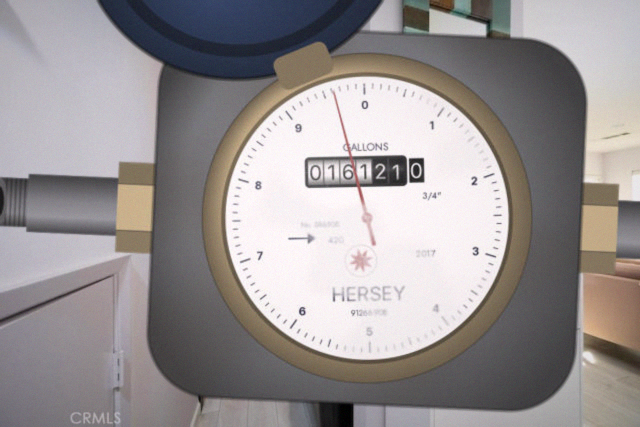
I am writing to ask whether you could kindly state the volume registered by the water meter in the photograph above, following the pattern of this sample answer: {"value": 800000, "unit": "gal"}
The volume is {"value": 161209.6, "unit": "gal"}
